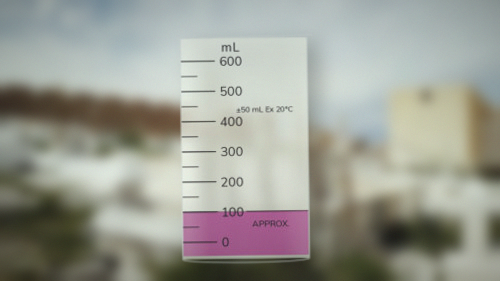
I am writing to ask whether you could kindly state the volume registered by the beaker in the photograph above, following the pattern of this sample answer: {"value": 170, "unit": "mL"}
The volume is {"value": 100, "unit": "mL"}
